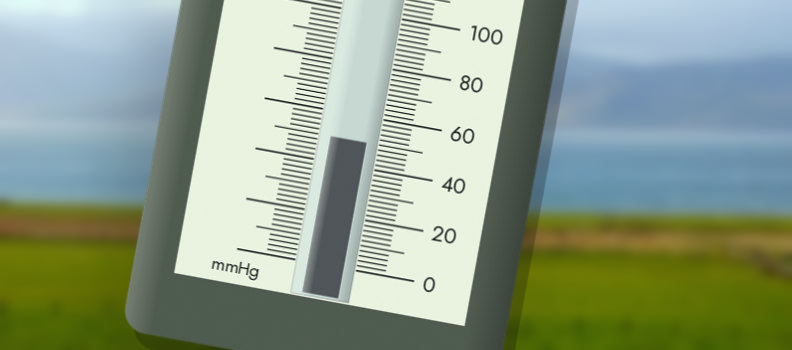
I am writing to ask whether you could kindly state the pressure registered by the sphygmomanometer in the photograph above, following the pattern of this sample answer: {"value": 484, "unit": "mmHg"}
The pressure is {"value": 50, "unit": "mmHg"}
